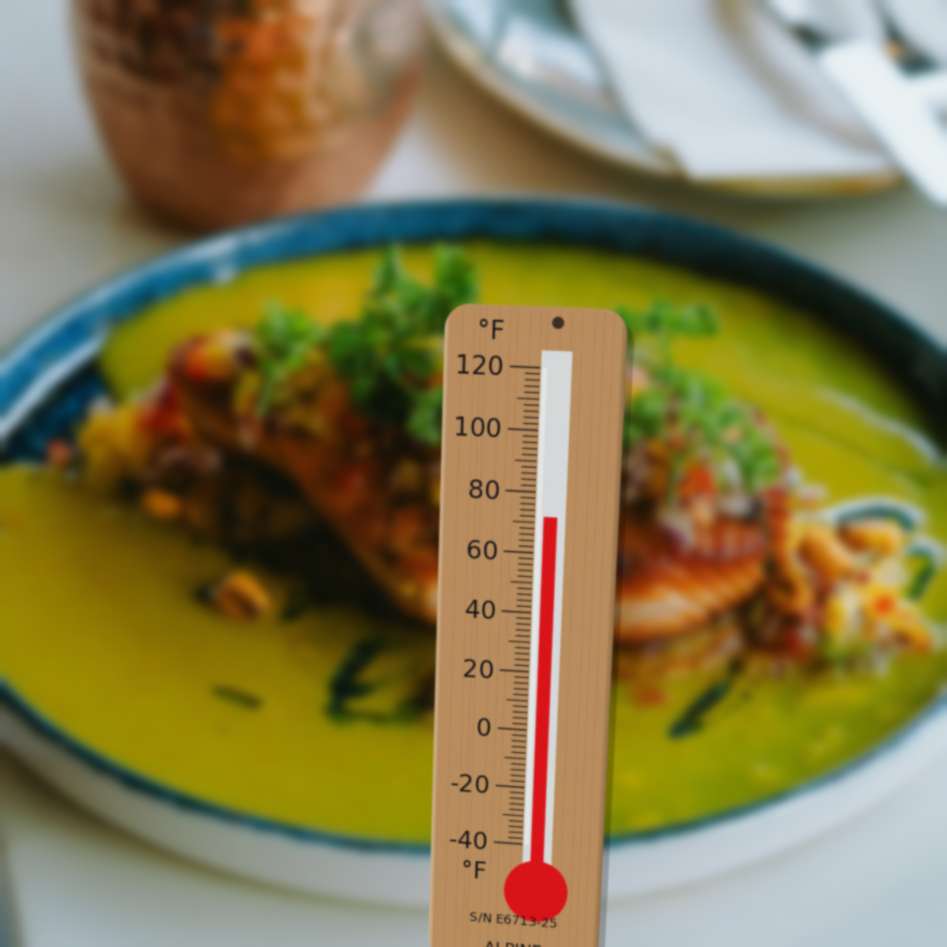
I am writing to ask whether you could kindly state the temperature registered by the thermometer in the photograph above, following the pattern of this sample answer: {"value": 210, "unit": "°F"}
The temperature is {"value": 72, "unit": "°F"}
